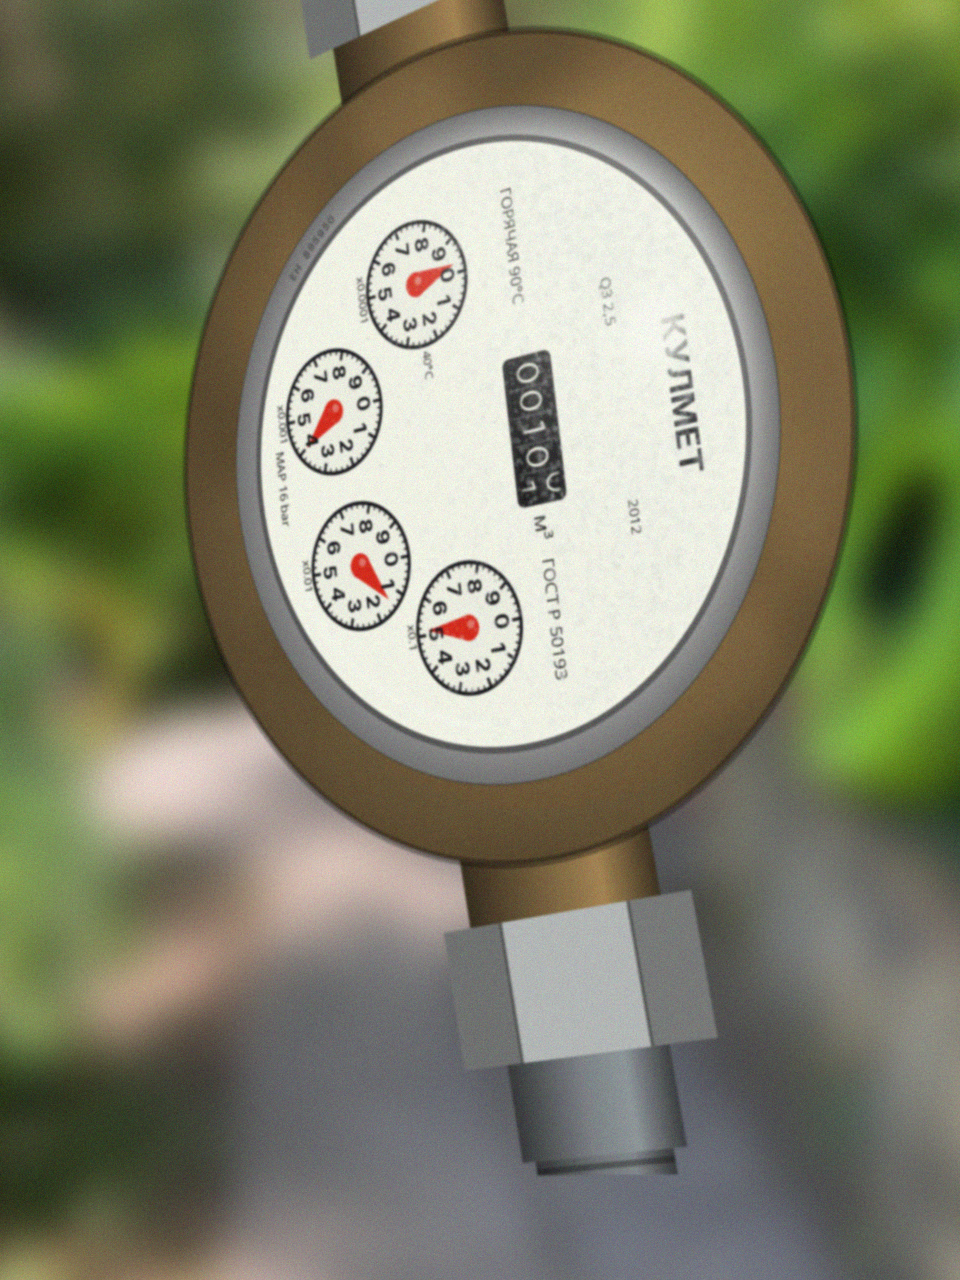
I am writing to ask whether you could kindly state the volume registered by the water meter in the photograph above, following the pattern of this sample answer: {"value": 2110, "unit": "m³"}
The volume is {"value": 100.5139, "unit": "m³"}
